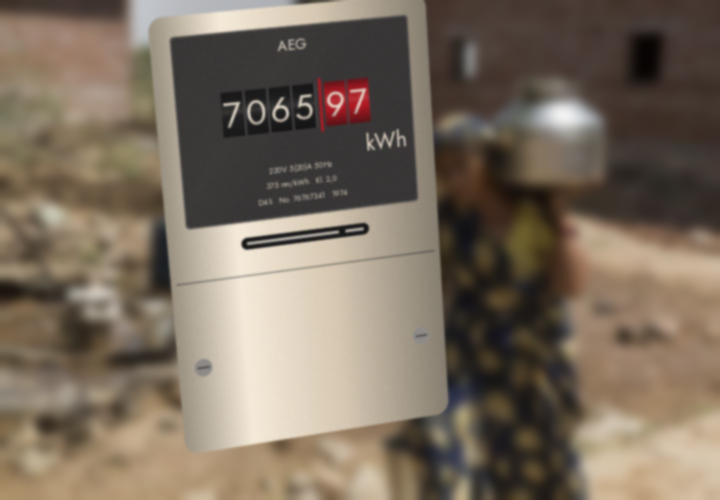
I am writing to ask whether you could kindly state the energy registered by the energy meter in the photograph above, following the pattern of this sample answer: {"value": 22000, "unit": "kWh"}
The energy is {"value": 7065.97, "unit": "kWh"}
